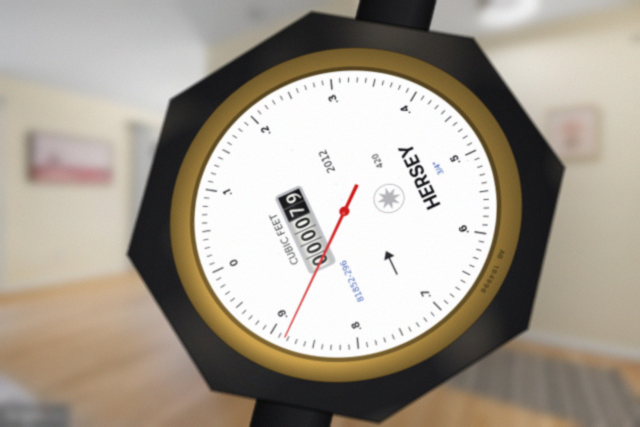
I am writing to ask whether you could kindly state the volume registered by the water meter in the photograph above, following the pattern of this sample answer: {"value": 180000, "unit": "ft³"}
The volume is {"value": 78.88, "unit": "ft³"}
